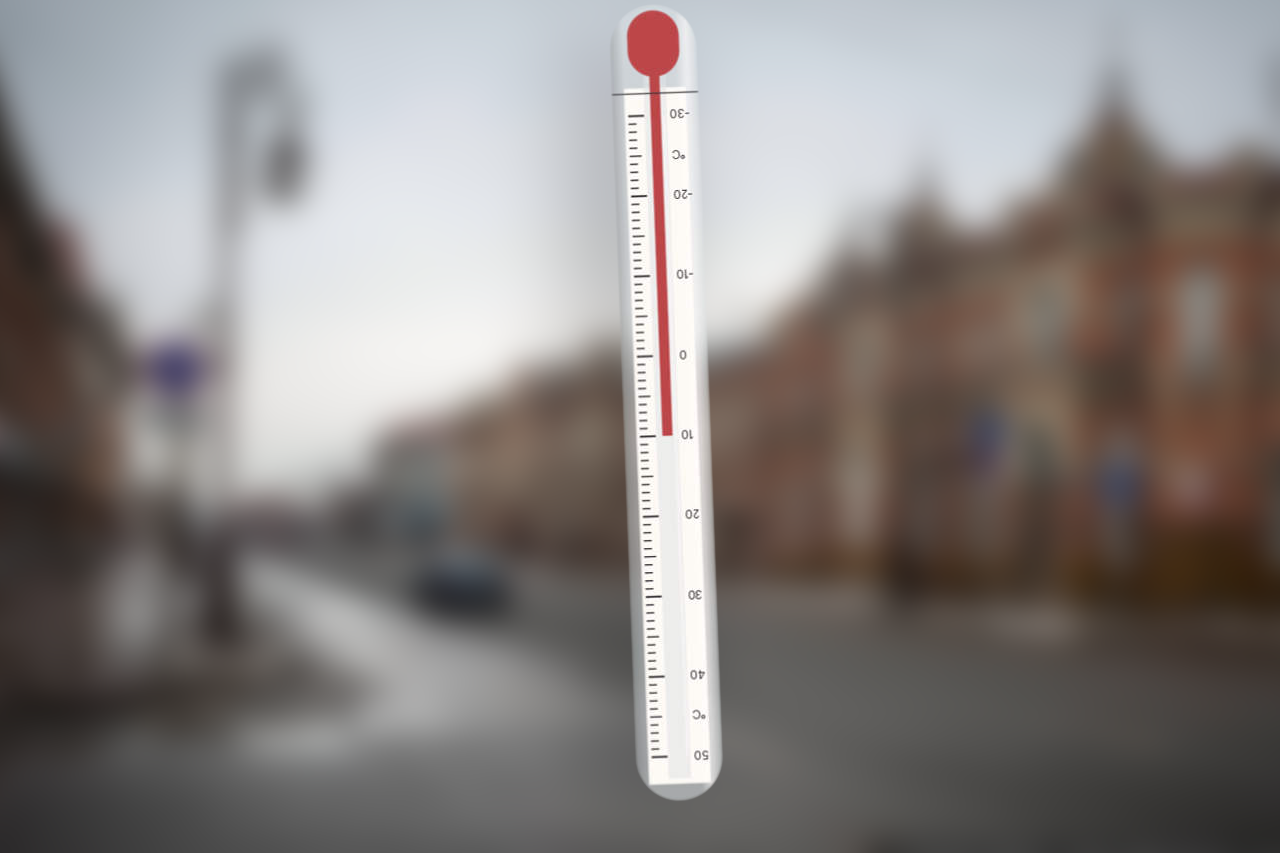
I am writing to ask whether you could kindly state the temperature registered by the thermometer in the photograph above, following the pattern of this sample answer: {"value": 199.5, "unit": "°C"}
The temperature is {"value": 10, "unit": "°C"}
